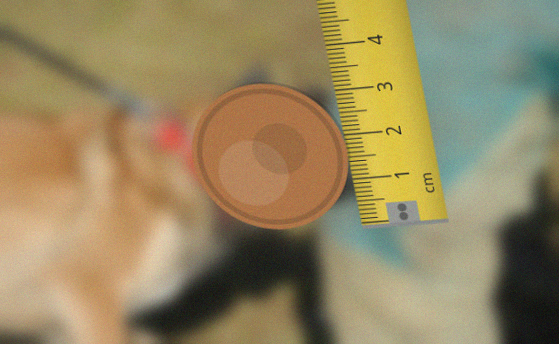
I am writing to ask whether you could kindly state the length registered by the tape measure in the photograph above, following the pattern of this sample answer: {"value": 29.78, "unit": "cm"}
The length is {"value": 3.3, "unit": "cm"}
